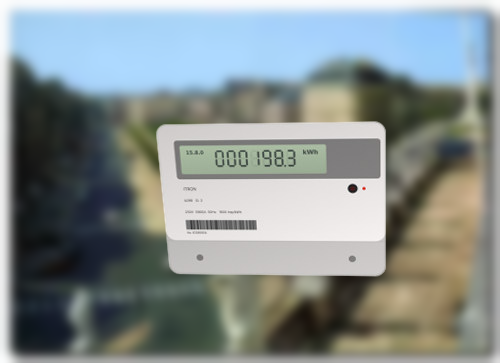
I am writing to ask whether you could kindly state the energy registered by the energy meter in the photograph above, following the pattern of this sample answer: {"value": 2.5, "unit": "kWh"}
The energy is {"value": 198.3, "unit": "kWh"}
